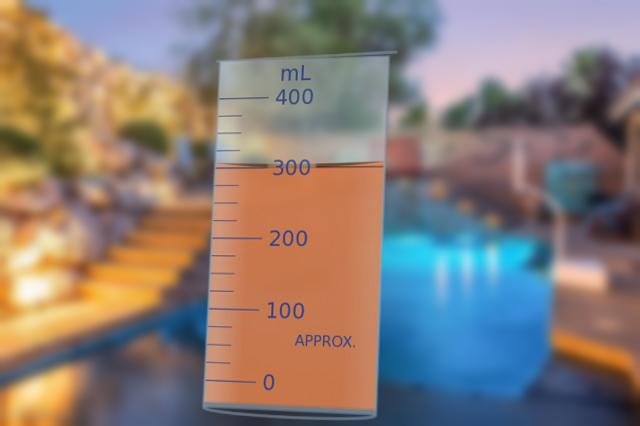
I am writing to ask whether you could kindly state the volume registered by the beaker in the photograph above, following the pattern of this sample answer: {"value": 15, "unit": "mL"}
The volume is {"value": 300, "unit": "mL"}
